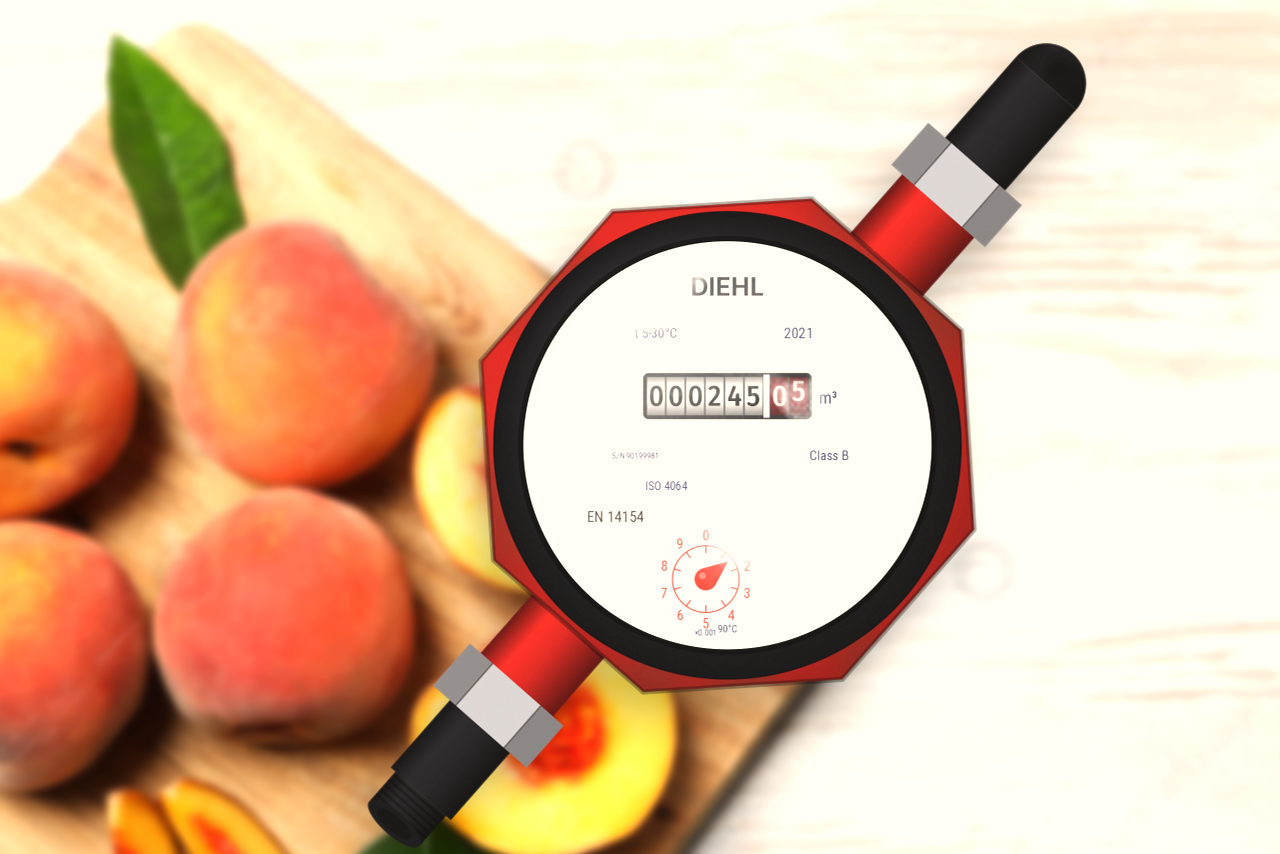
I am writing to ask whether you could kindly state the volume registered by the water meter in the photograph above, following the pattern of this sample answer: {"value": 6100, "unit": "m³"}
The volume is {"value": 245.051, "unit": "m³"}
